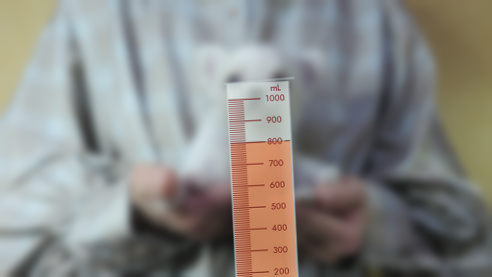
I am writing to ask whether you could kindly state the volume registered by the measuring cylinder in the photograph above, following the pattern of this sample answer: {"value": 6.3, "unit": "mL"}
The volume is {"value": 800, "unit": "mL"}
